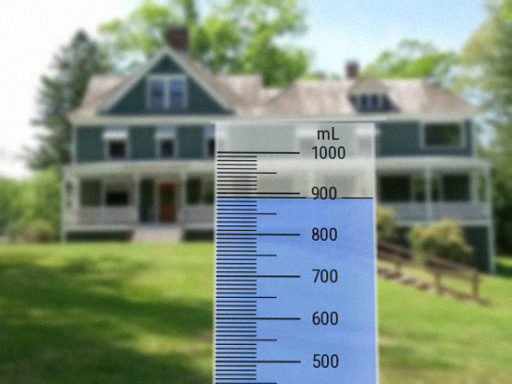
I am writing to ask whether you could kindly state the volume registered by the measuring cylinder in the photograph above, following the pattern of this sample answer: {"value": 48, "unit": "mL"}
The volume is {"value": 890, "unit": "mL"}
